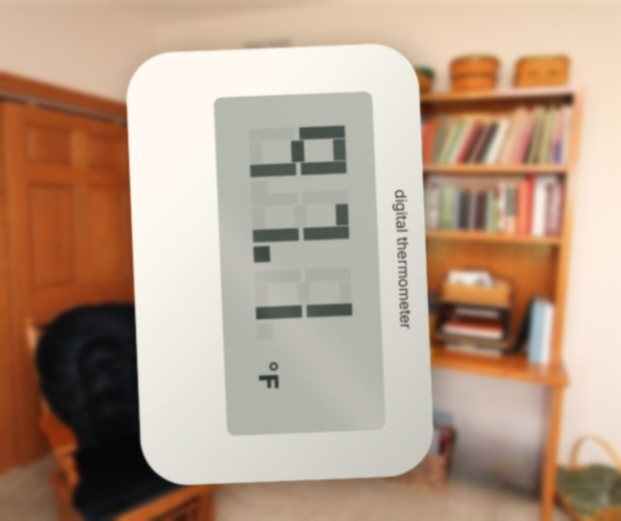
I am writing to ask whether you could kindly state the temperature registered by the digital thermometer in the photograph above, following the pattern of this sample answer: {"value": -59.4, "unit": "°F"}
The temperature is {"value": 97.1, "unit": "°F"}
